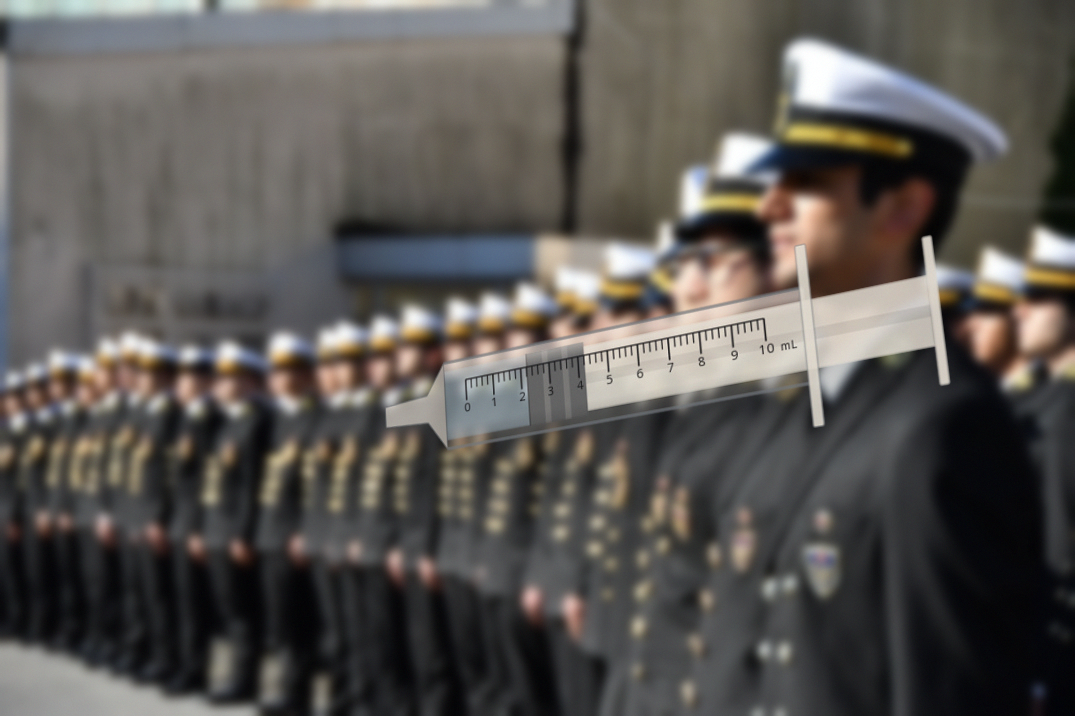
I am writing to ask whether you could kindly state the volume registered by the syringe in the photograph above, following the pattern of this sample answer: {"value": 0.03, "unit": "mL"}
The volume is {"value": 2.2, "unit": "mL"}
